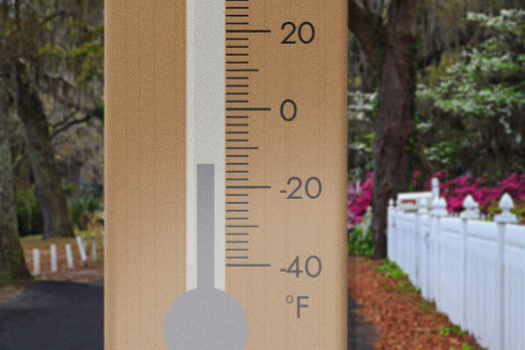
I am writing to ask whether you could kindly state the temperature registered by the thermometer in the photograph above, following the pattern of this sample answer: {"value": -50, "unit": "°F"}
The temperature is {"value": -14, "unit": "°F"}
